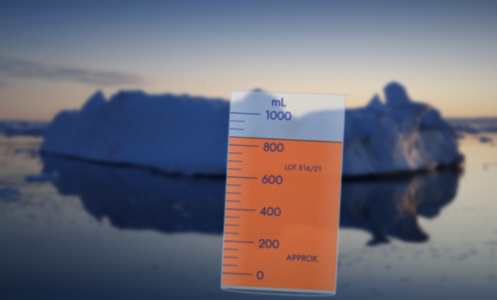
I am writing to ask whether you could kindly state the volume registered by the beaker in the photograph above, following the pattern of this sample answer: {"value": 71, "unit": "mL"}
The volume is {"value": 850, "unit": "mL"}
